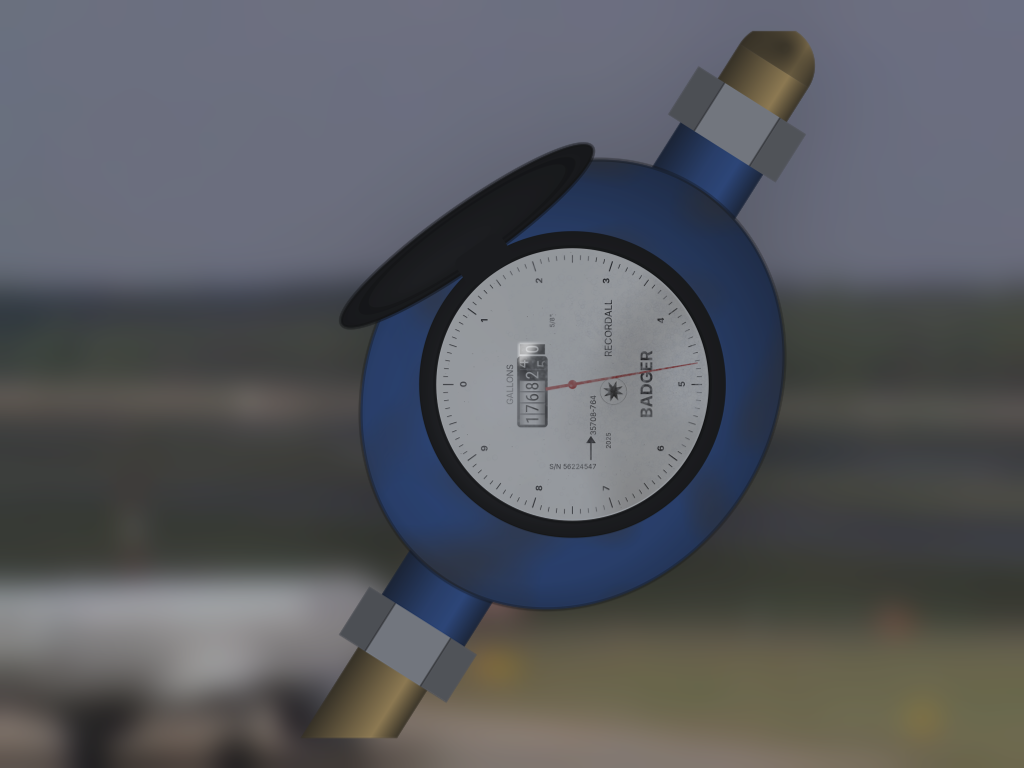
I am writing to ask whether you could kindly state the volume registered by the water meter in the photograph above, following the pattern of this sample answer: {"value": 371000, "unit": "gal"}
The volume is {"value": 1768244.7, "unit": "gal"}
